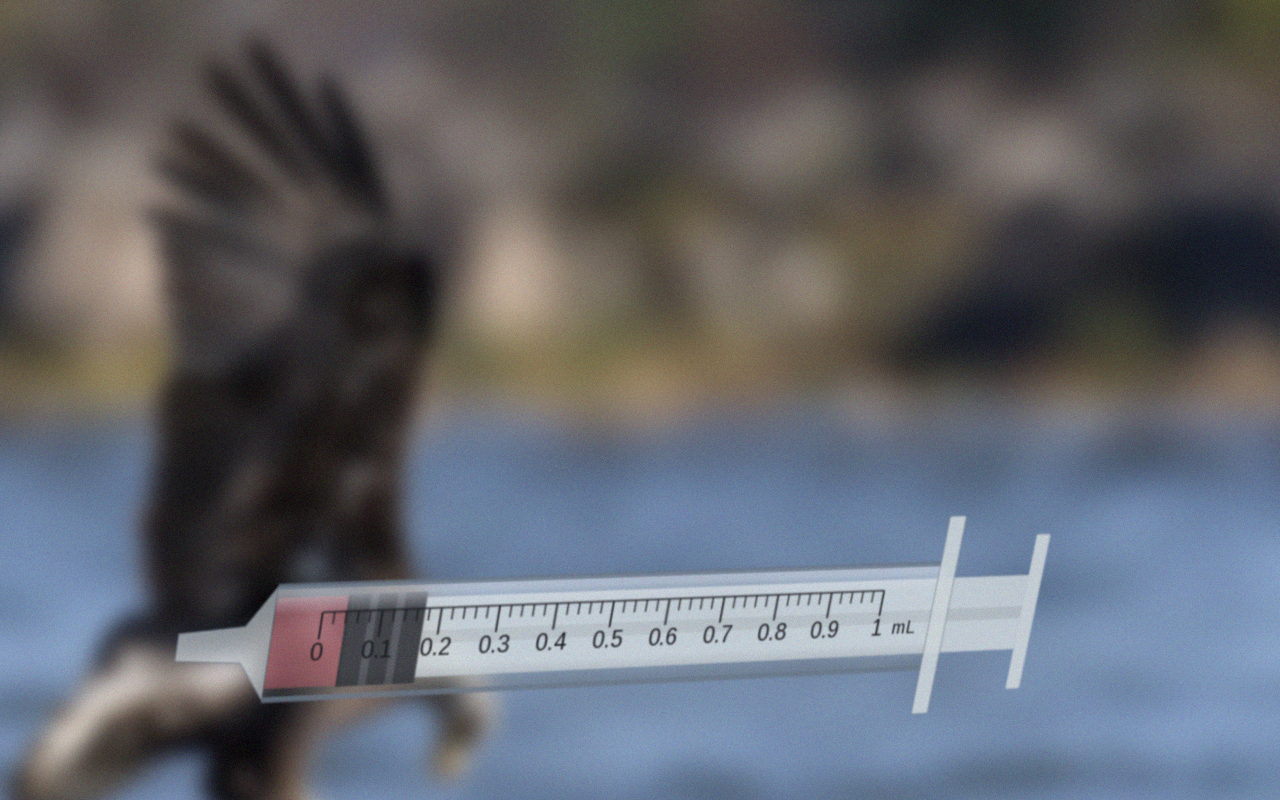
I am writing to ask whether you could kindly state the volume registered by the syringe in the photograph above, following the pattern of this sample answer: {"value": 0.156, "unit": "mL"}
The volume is {"value": 0.04, "unit": "mL"}
